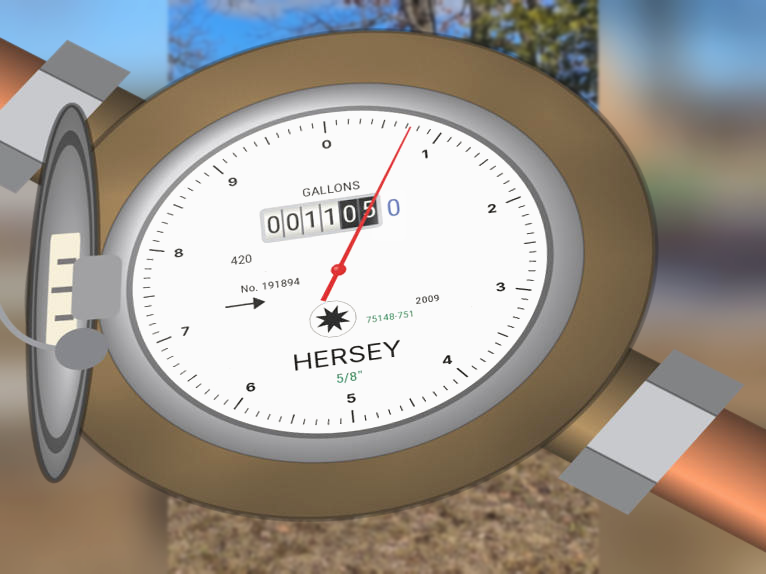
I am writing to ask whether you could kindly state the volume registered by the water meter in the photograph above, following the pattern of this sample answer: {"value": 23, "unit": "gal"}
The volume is {"value": 11050.7, "unit": "gal"}
